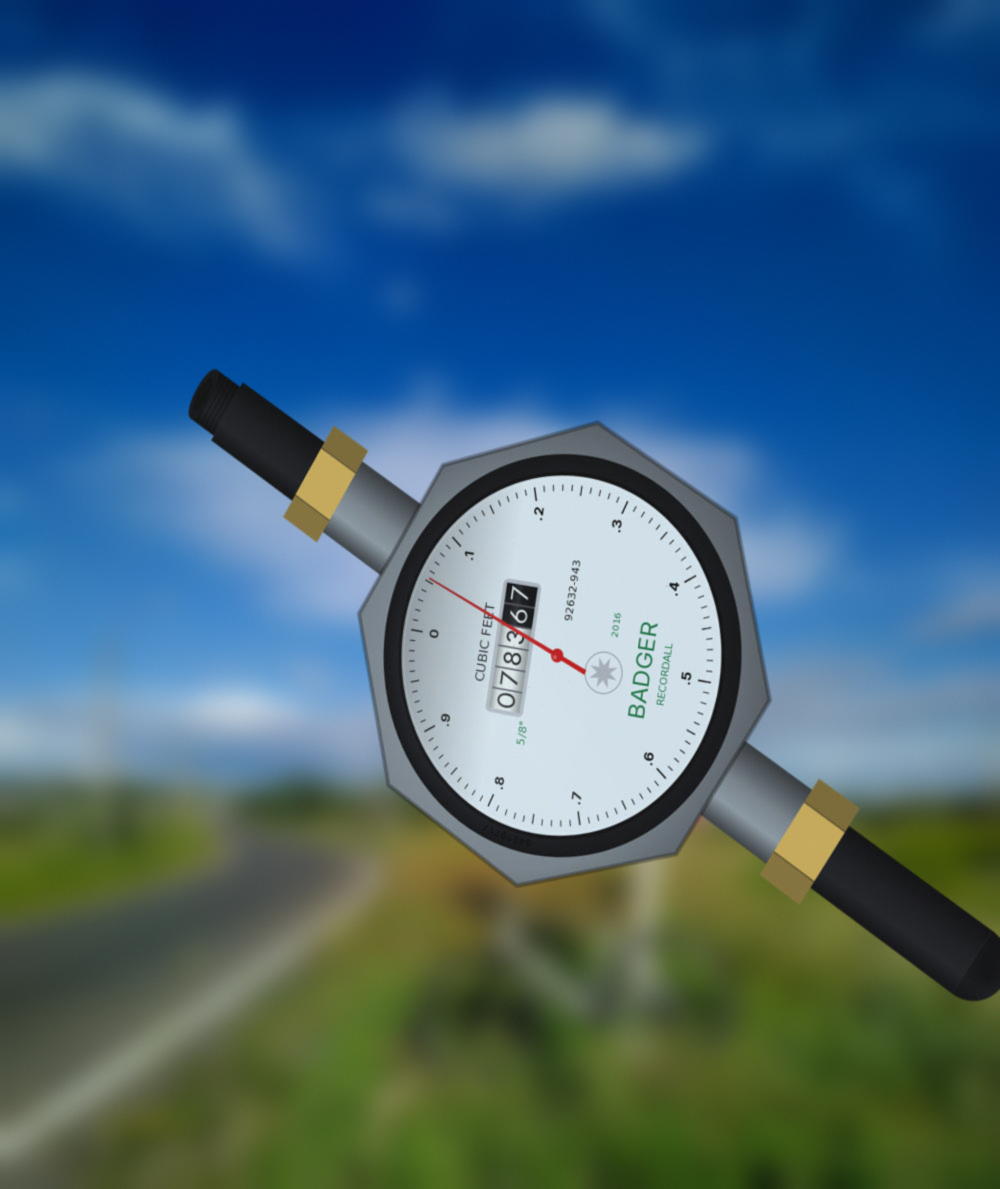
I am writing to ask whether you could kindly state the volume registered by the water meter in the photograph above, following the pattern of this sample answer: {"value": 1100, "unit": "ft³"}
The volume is {"value": 78367.05, "unit": "ft³"}
